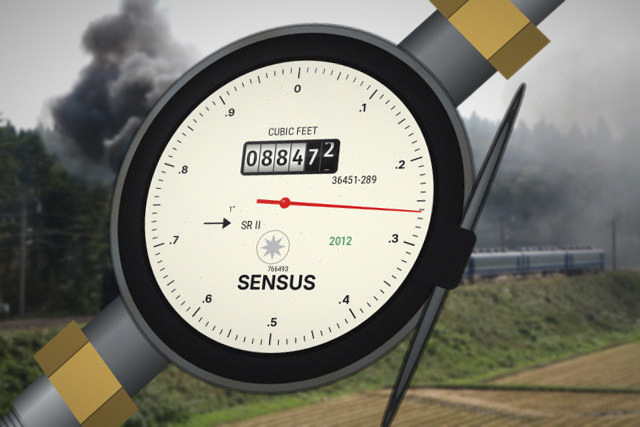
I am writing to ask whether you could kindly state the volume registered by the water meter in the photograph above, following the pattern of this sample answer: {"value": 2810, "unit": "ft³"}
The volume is {"value": 88472.26, "unit": "ft³"}
